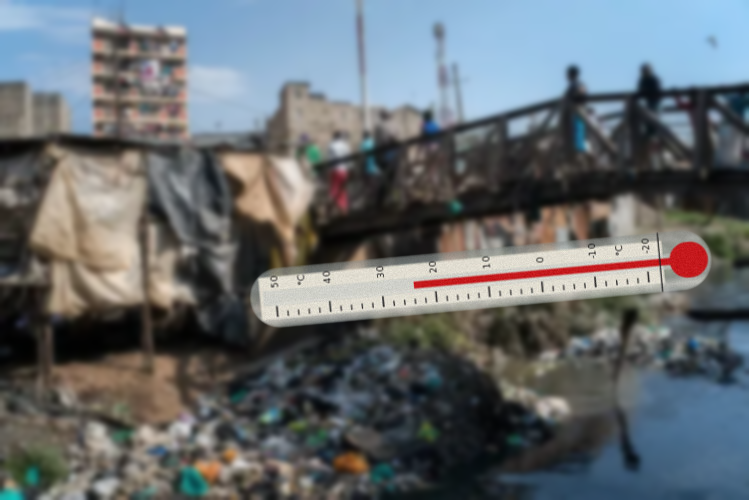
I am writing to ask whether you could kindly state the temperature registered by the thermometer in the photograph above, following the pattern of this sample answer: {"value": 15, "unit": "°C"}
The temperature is {"value": 24, "unit": "°C"}
